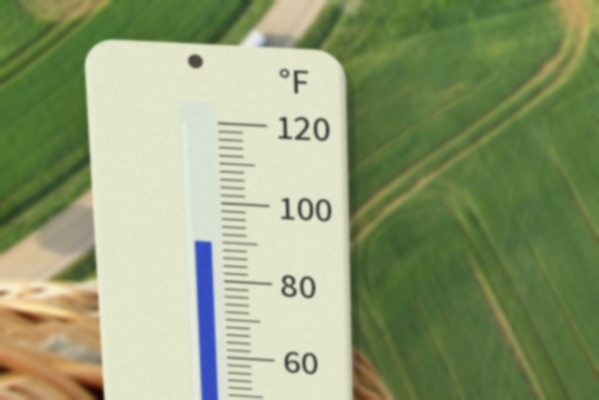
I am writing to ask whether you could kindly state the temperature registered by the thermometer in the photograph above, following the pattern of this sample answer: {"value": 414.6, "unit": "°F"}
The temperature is {"value": 90, "unit": "°F"}
